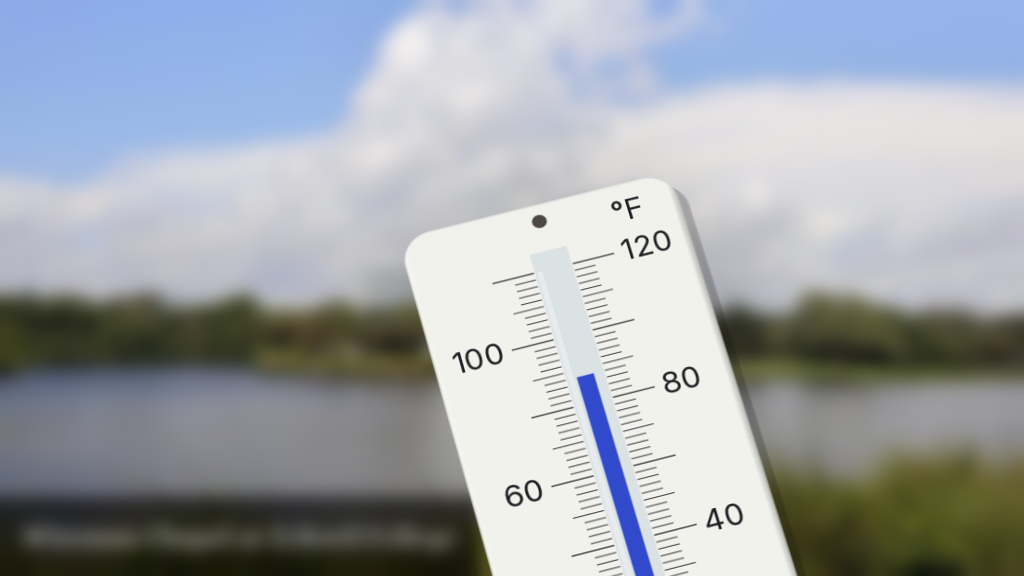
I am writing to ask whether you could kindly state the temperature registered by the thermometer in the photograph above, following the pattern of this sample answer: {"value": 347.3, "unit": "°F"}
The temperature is {"value": 88, "unit": "°F"}
